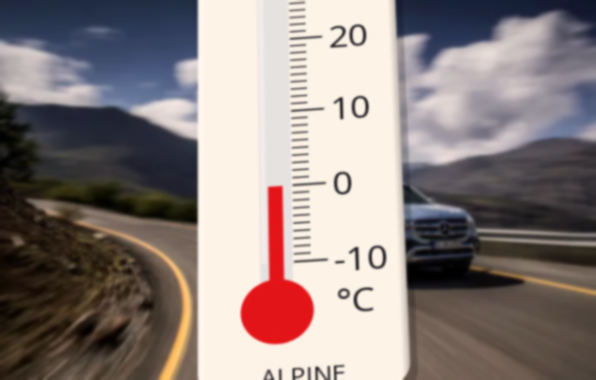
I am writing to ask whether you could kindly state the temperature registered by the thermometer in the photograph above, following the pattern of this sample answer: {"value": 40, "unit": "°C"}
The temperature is {"value": 0, "unit": "°C"}
